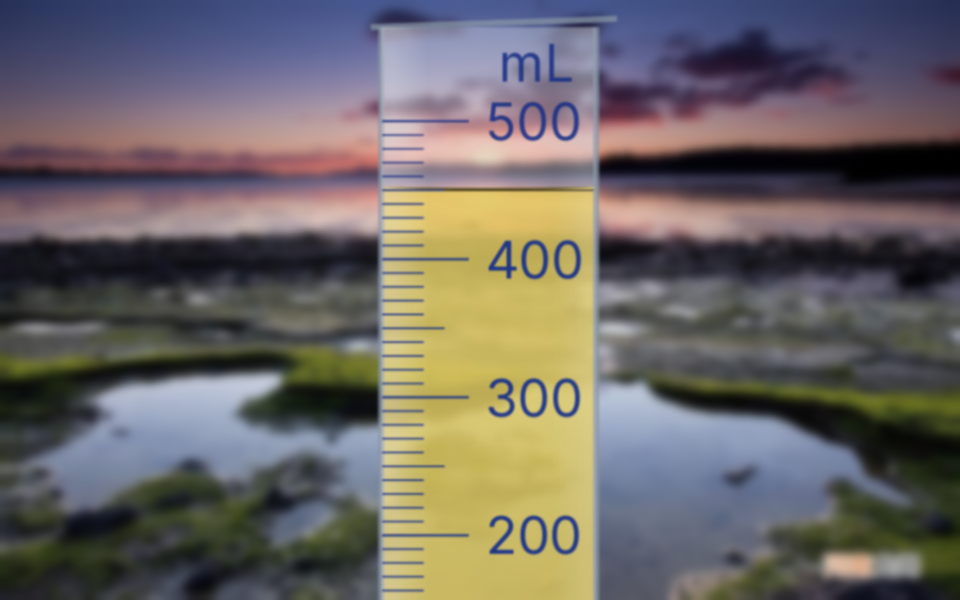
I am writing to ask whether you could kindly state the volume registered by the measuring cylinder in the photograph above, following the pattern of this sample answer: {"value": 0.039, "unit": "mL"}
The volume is {"value": 450, "unit": "mL"}
